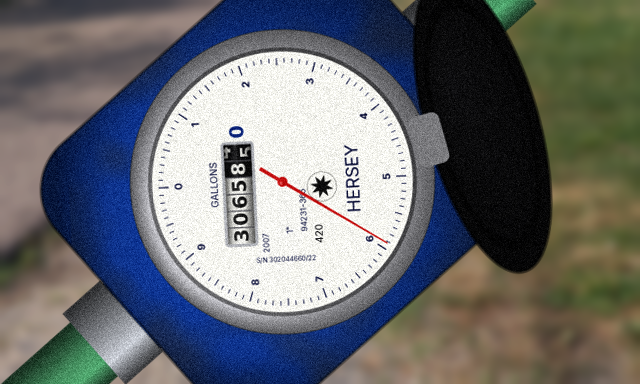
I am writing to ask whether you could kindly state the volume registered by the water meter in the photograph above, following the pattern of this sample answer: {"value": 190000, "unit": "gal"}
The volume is {"value": 3065845.9, "unit": "gal"}
